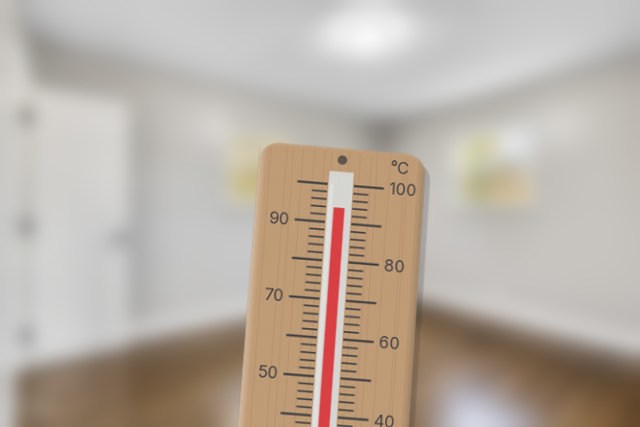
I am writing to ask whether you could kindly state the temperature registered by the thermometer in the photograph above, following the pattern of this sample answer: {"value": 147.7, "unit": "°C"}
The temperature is {"value": 94, "unit": "°C"}
